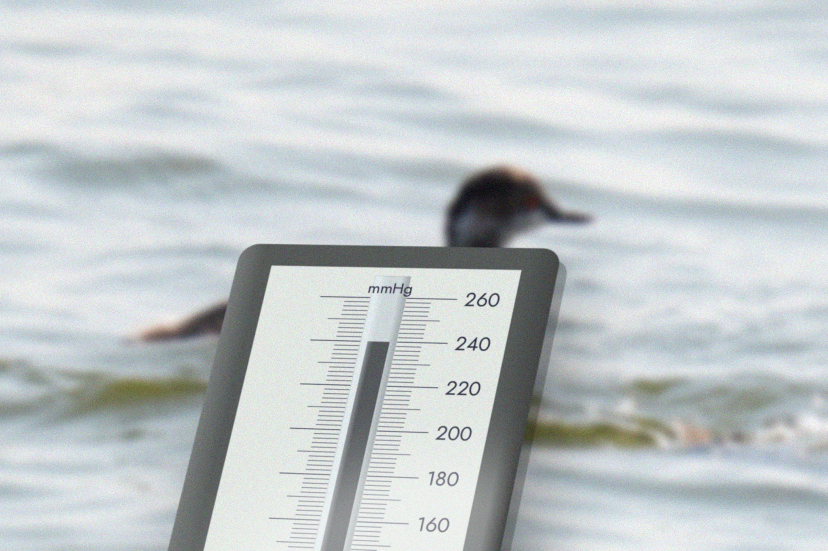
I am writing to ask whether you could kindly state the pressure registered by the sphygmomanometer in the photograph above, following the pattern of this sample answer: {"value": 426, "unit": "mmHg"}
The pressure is {"value": 240, "unit": "mmHg"}
